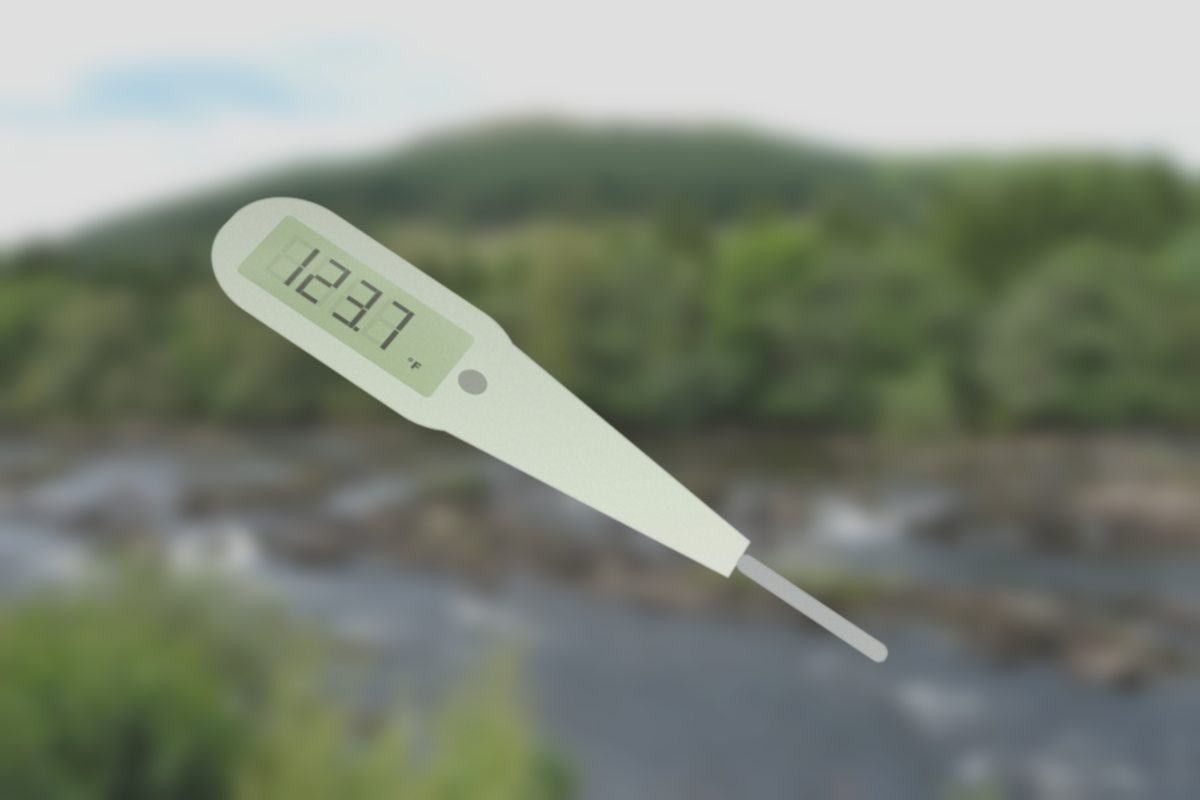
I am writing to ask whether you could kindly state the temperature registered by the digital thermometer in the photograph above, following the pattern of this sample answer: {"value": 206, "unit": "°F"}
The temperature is {"value": 123.7, "unit": "°F"}
